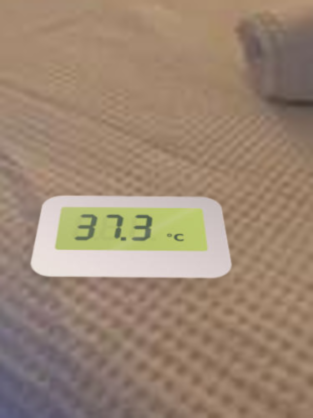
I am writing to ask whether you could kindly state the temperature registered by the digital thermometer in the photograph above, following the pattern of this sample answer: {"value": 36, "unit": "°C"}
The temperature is {"value": 37.3, "unit": "°C"}
